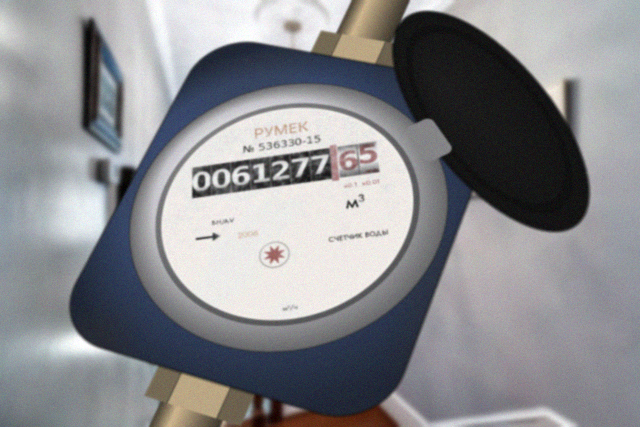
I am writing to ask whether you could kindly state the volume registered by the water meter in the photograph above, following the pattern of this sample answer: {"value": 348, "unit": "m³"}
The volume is {"value": 61277.65, "unit": "m³"}
